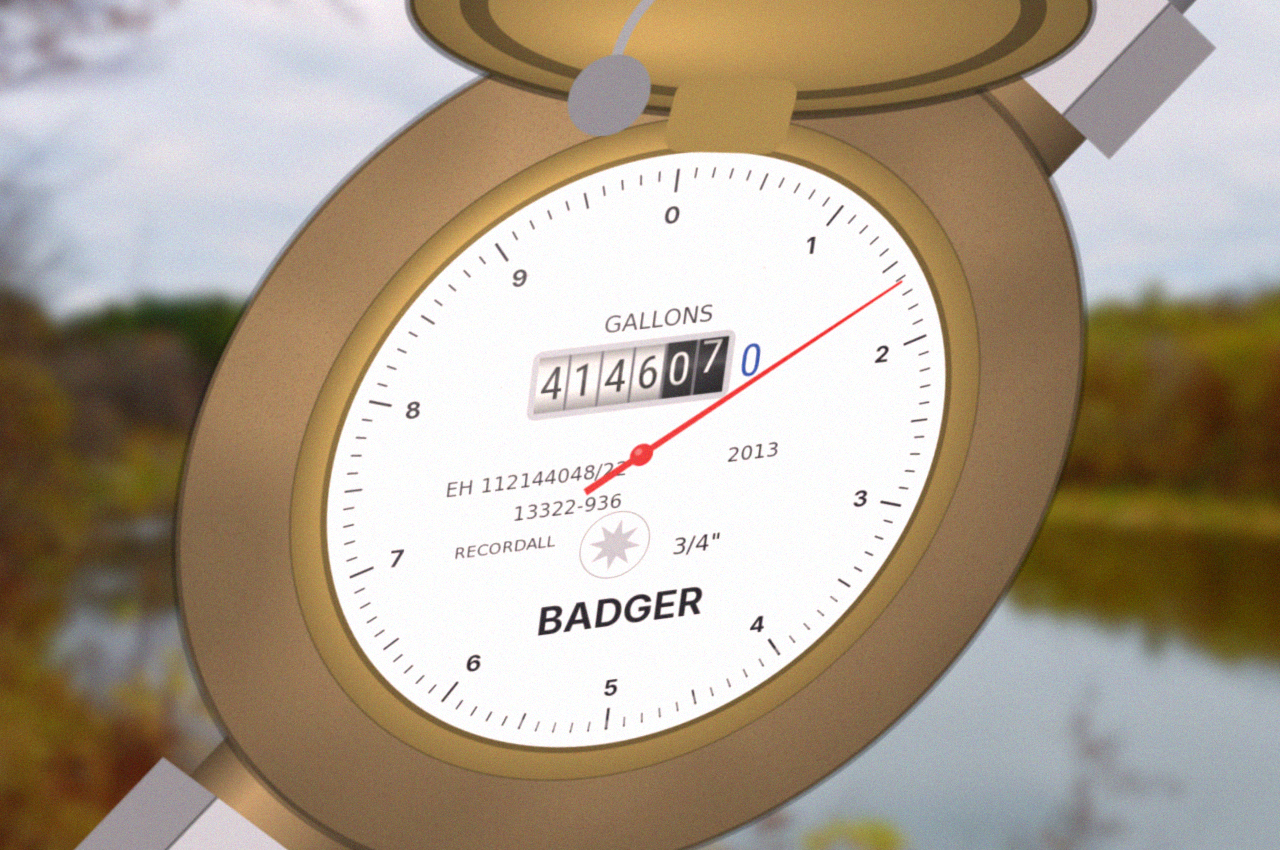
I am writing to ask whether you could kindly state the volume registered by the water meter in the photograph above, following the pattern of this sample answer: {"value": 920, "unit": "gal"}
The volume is {"value": 4146071.6, "unit": "gal"}
